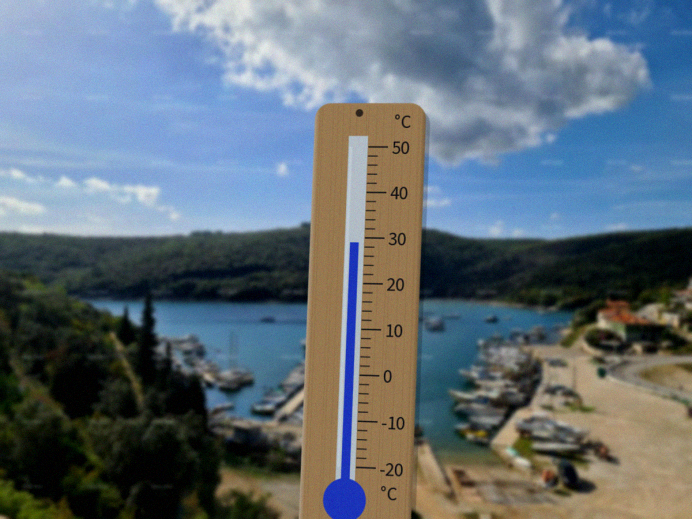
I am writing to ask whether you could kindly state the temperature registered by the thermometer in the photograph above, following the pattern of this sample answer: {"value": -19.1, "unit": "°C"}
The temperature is {"value": 29, "unit": "°C"}
